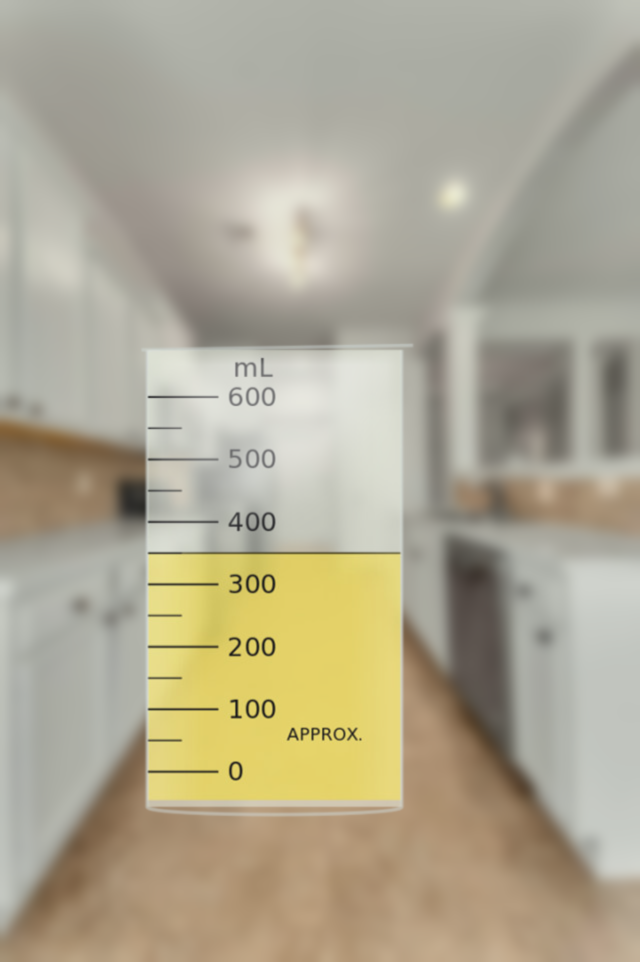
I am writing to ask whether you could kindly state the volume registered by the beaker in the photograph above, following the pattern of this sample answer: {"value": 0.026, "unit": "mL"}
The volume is {"value": 350, "unit": "mL"}
